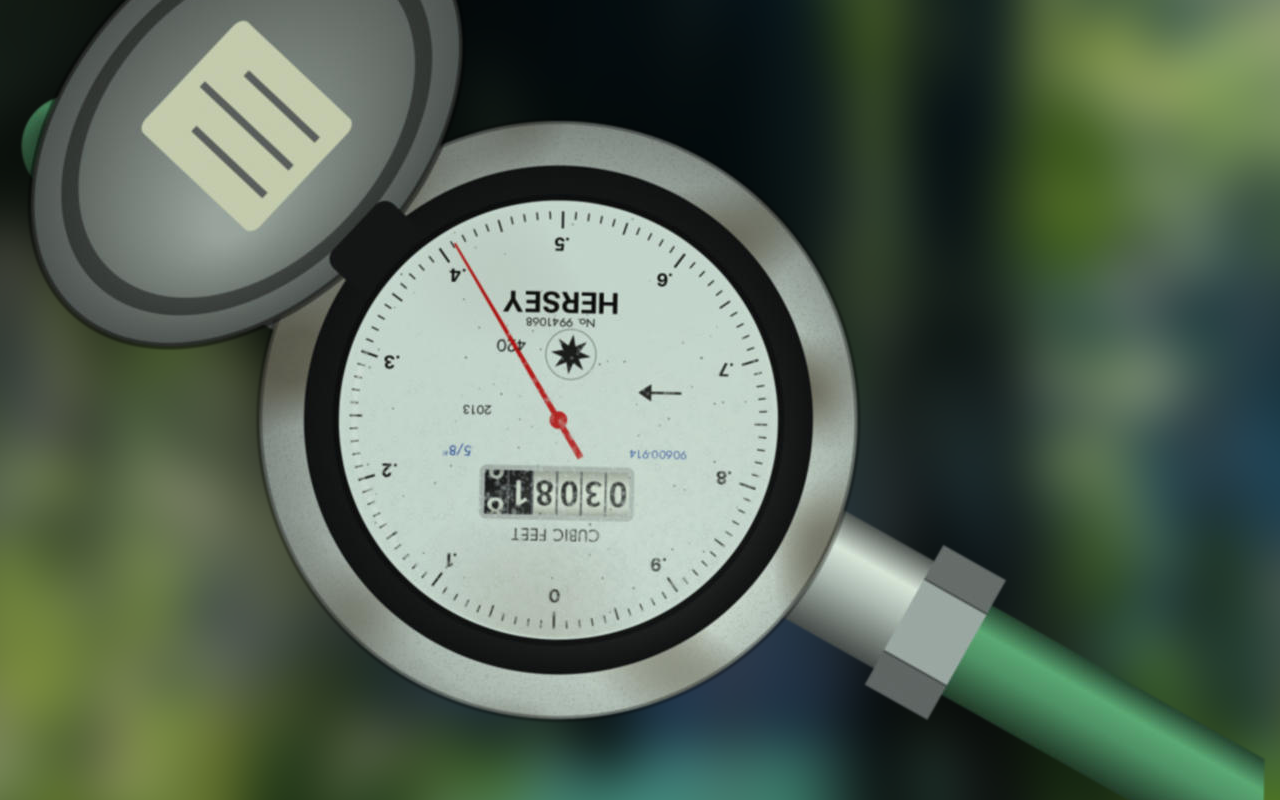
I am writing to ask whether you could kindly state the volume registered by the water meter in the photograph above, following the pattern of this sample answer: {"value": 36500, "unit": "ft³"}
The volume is {"value": 30818.41, "unit": "ft³"}
